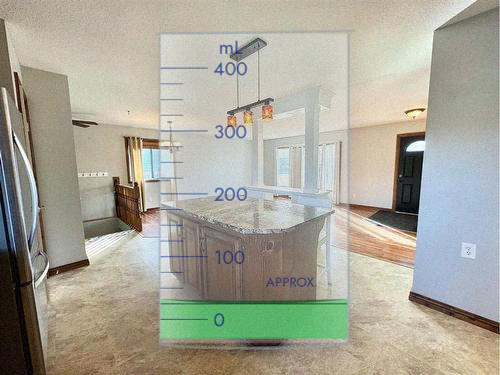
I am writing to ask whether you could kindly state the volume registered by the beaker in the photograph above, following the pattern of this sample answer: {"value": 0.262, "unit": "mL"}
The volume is {"value": 25, "unit": "mL"}
